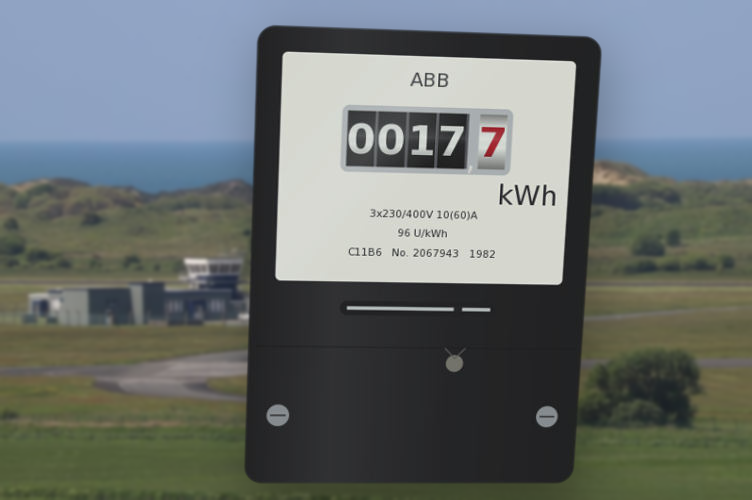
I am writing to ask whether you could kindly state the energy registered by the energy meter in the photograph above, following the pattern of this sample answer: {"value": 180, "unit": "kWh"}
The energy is {"value": 17.7, "unit": "kWh"}
